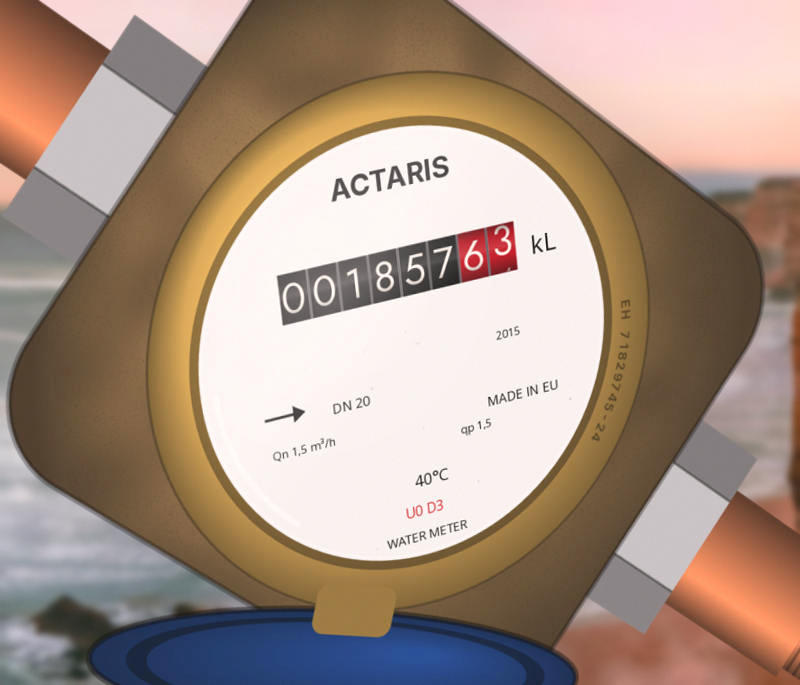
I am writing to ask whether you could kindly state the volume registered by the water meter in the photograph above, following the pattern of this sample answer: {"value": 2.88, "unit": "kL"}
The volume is {"value": 1857.63, "unit": "kL"}
